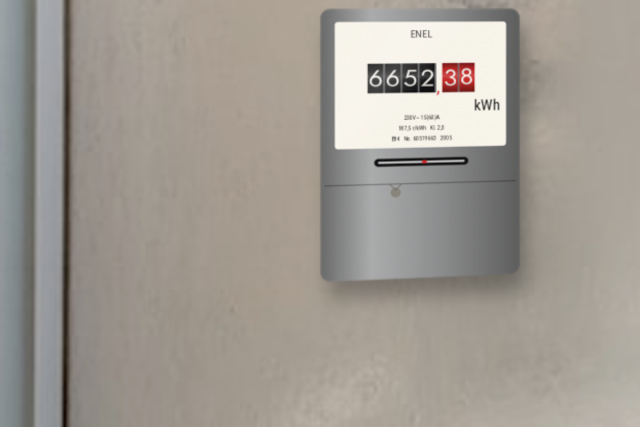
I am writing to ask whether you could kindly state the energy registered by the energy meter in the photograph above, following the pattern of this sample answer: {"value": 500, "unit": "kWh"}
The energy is {"value": 6652.38, "unit": "kWh"}
